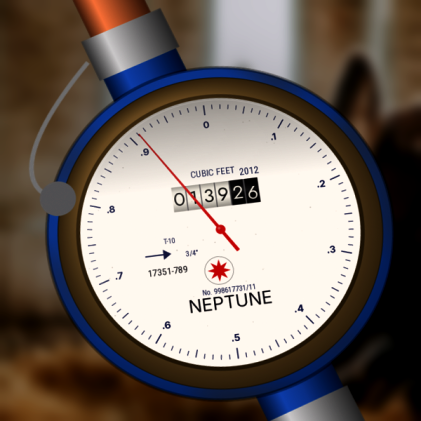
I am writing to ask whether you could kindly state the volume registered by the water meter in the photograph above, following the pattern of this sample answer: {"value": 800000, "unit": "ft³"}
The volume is {"value": 13925.91, "unit": "ft³"}
